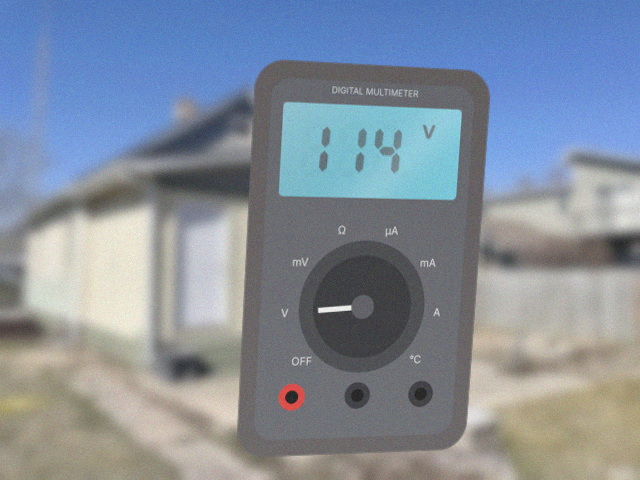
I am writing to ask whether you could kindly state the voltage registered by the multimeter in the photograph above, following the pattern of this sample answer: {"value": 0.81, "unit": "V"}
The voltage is {"value": 114, "unit": "V"}
